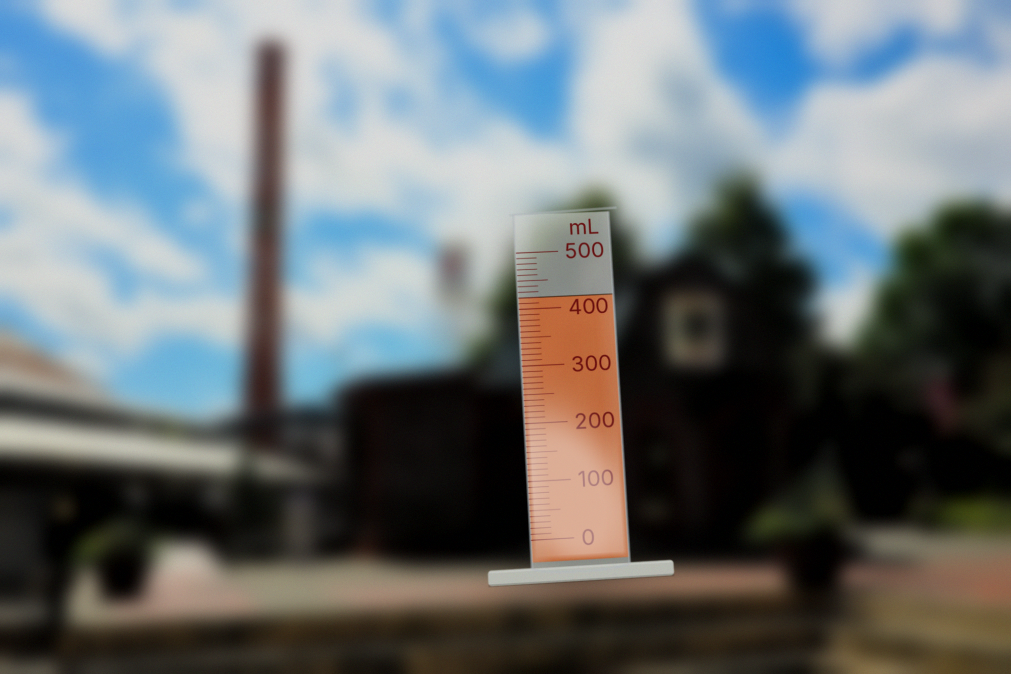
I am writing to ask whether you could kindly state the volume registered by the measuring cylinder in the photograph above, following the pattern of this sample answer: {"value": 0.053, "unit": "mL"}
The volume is {"value": 420, "unit": "mL"}
